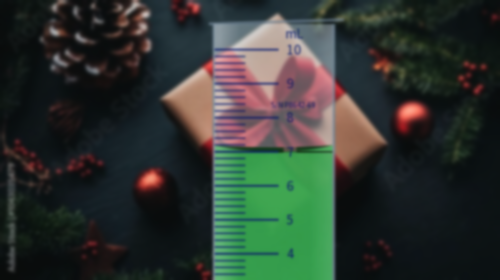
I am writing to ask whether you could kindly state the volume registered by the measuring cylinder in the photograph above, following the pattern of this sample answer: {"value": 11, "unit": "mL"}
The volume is {"value": 7, "unit": "mL"}
